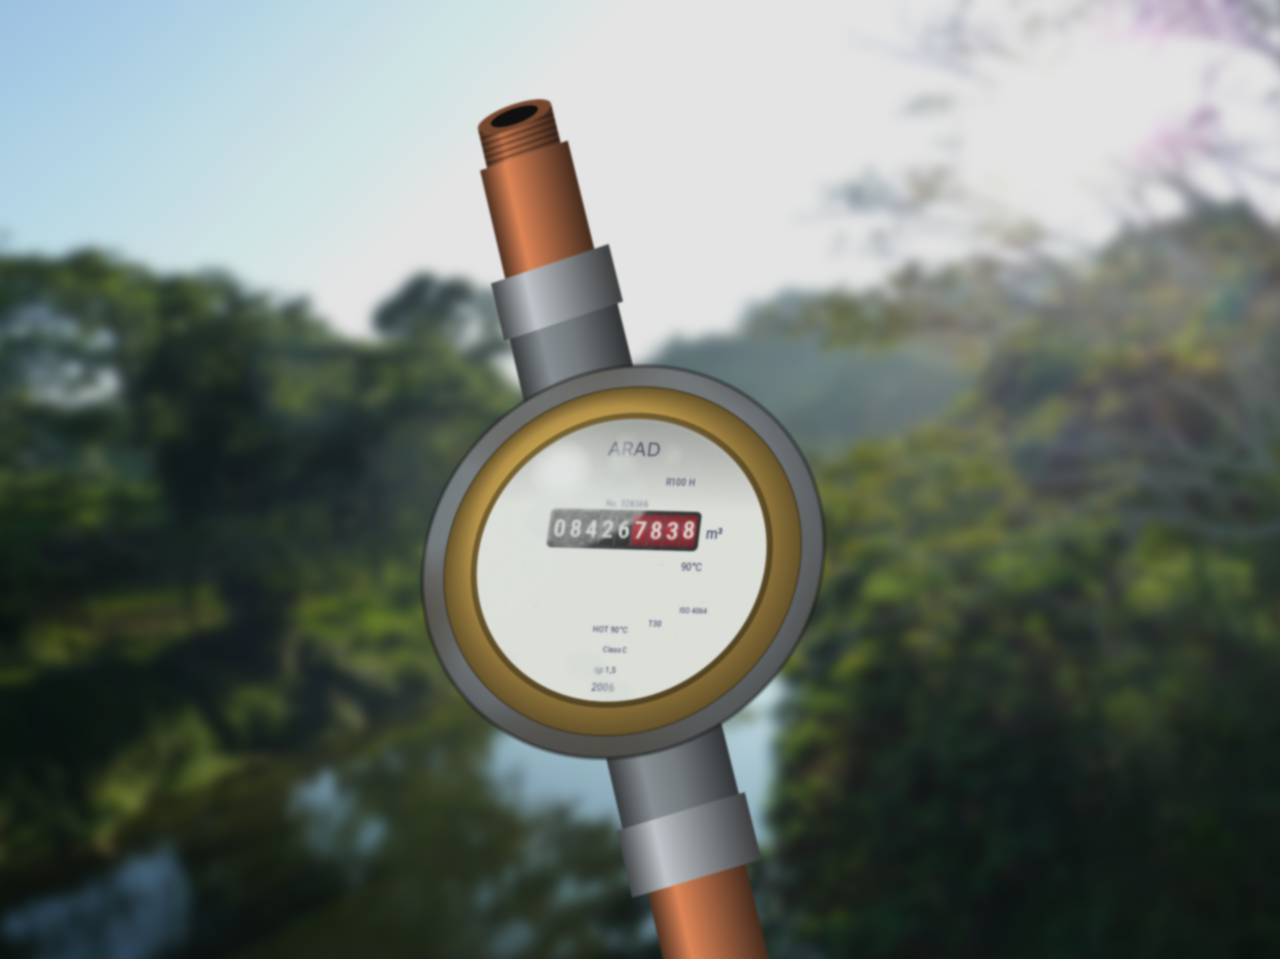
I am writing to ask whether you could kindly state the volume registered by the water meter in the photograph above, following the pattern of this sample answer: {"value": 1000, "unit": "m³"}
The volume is {"value": 8426.7838, "unit": "m³"}
